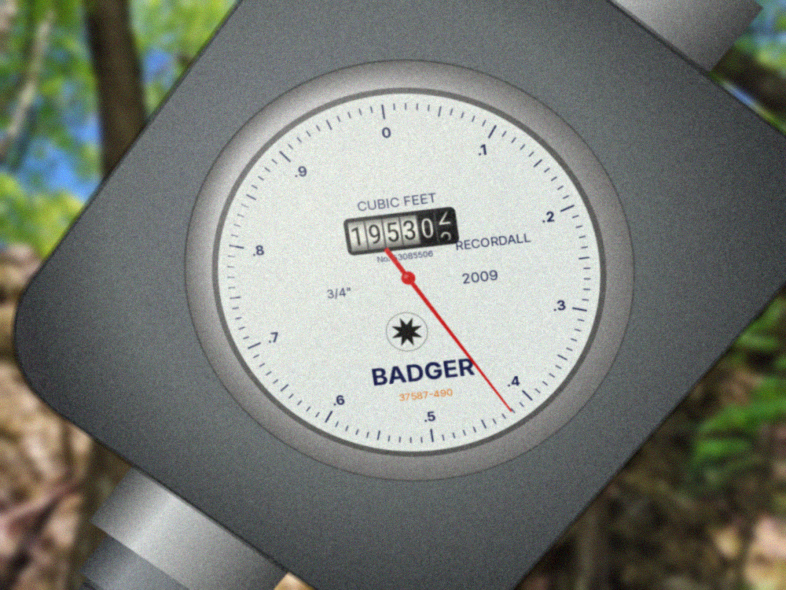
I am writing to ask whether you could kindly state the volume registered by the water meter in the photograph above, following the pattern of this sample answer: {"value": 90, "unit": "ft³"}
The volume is {"value": 195302.42, "unit": "ft³"}
